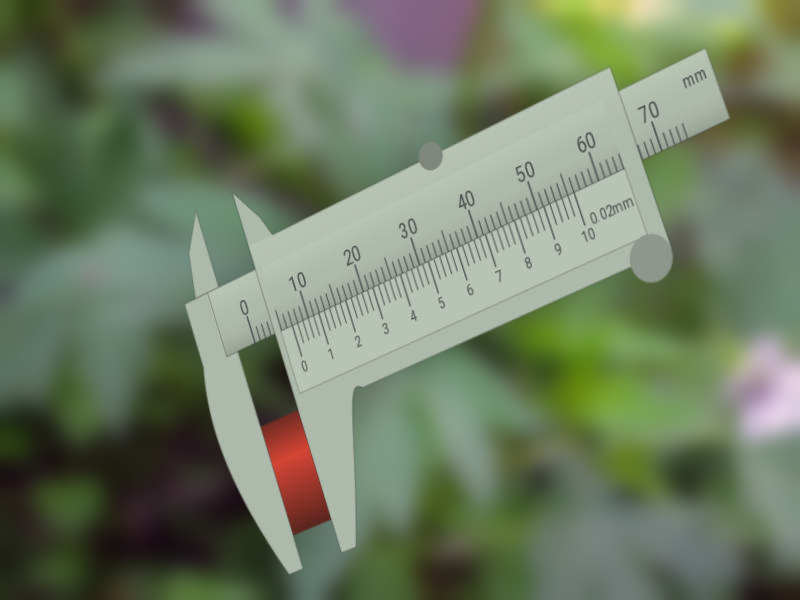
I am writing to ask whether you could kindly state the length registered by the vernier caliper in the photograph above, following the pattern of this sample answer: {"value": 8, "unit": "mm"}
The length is {"value": 7.0, "unit": "mm"}
